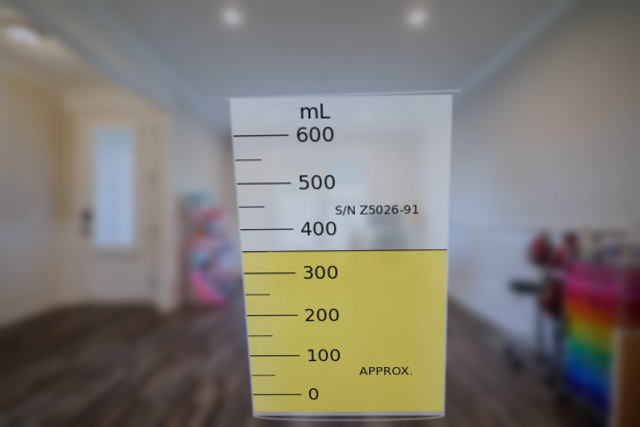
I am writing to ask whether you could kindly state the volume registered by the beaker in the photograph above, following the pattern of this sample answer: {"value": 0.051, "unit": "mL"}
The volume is {"value": 350, "unit": "mL"}
